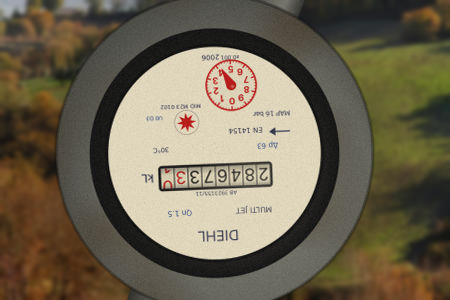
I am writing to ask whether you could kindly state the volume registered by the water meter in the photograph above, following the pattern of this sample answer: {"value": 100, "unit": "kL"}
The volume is {"value": 284673.304, "unit": "kL"}
